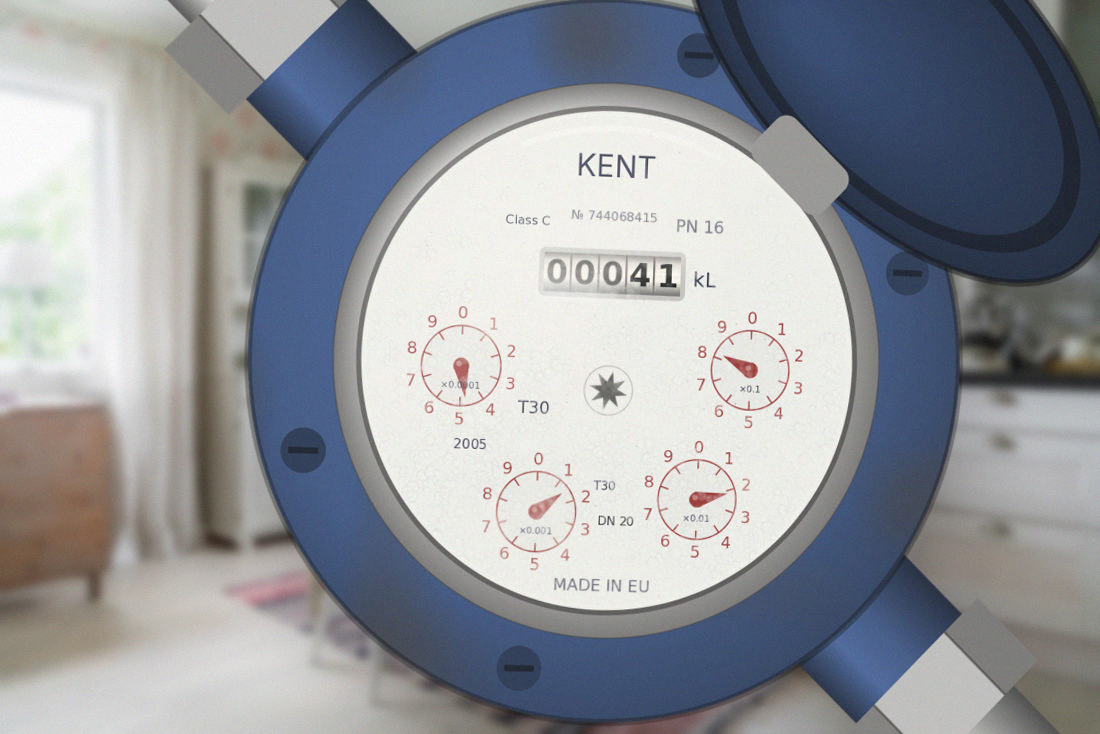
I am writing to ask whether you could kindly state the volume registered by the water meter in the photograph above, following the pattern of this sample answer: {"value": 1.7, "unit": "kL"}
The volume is {"value": 41.8214, "unit": "kL"}
